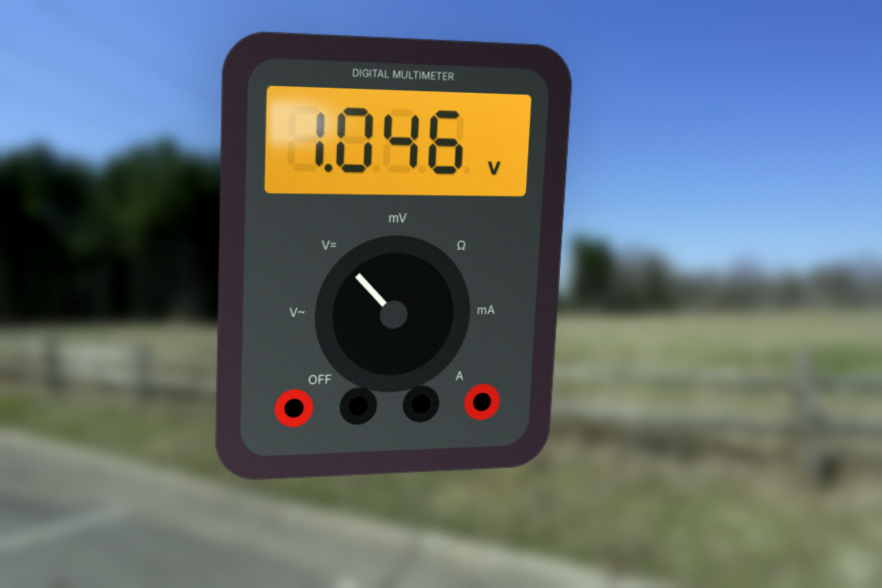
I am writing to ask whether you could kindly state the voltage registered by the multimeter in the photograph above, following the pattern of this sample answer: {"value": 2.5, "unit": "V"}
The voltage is {"value": 1.046, "unit": "V"}
